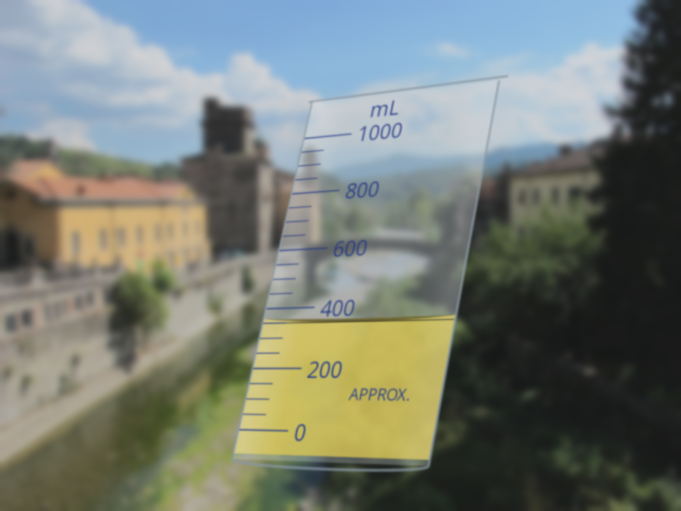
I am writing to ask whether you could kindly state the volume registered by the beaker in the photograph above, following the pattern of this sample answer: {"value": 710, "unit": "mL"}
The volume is {"value": 350, "unit": "mL"}
